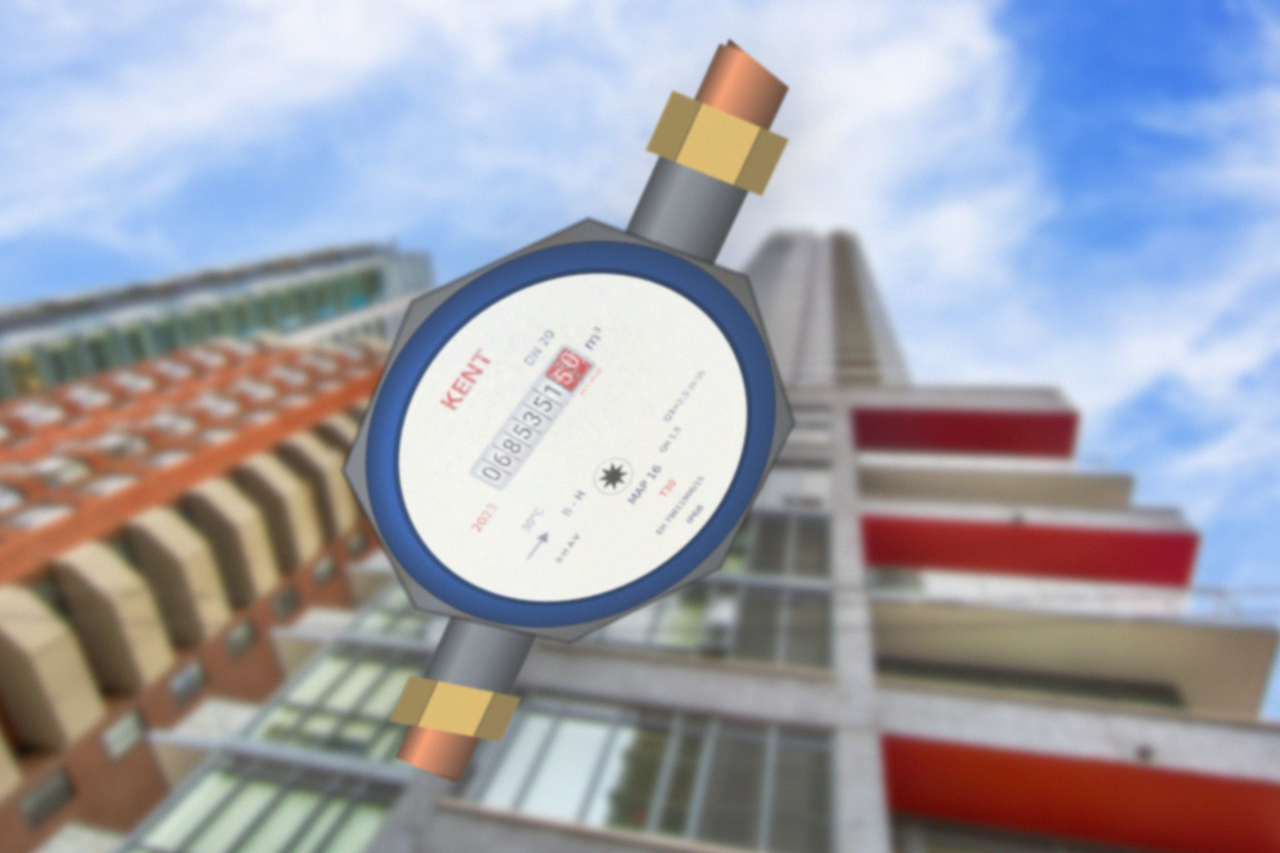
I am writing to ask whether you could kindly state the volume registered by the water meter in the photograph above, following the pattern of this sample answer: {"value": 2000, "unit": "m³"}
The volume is {"value": 685351.50, "unit": "m³"}
